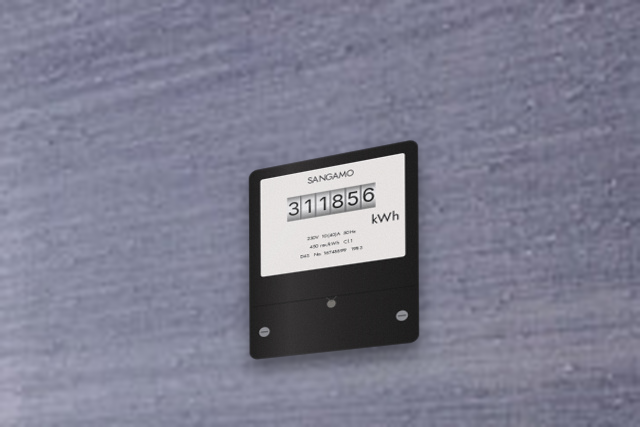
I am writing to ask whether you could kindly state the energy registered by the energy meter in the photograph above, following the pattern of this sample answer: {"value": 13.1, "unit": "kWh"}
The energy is {"value": 311856, "unit": "kWh"}
